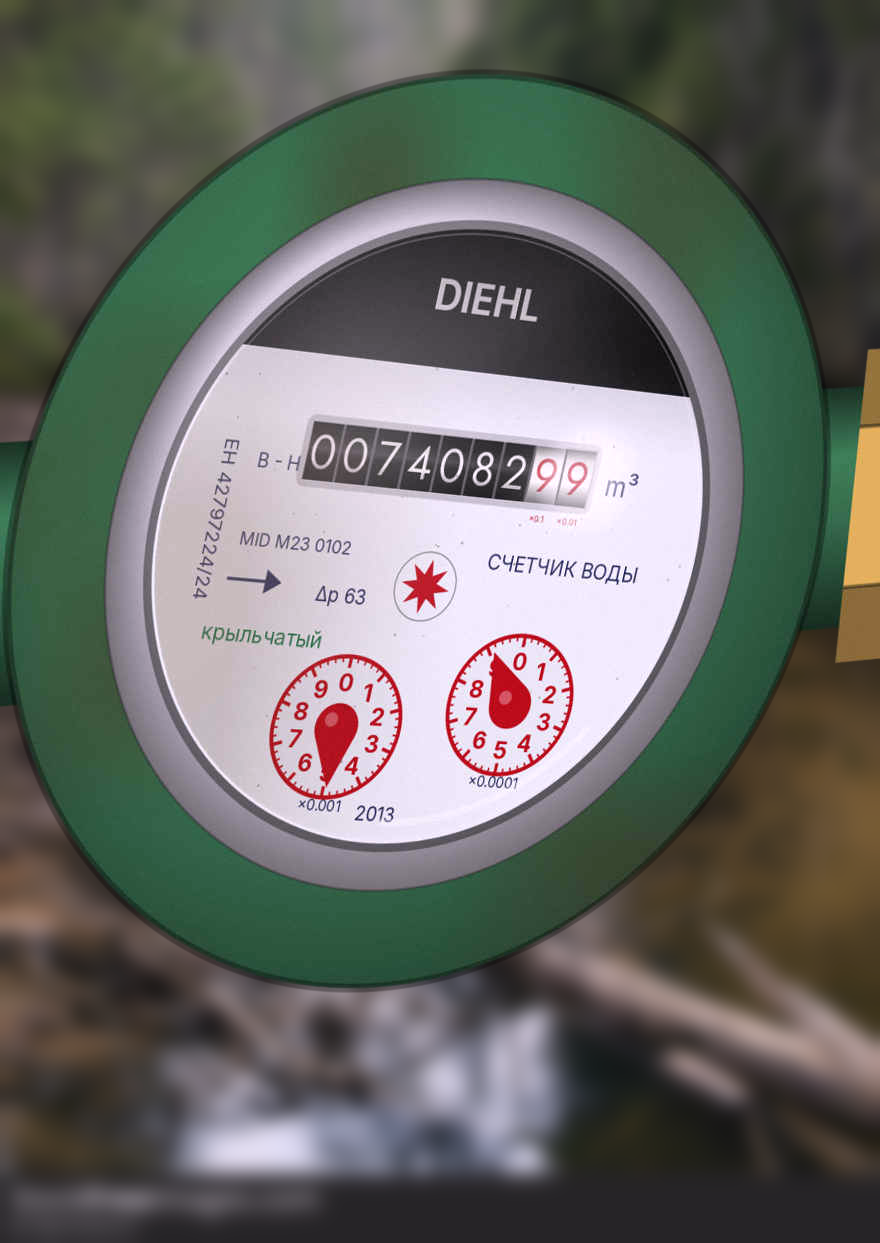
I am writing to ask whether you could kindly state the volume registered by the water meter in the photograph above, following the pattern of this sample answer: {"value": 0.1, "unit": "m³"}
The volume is {"value": 74082.9949, "unit": "m³"}
